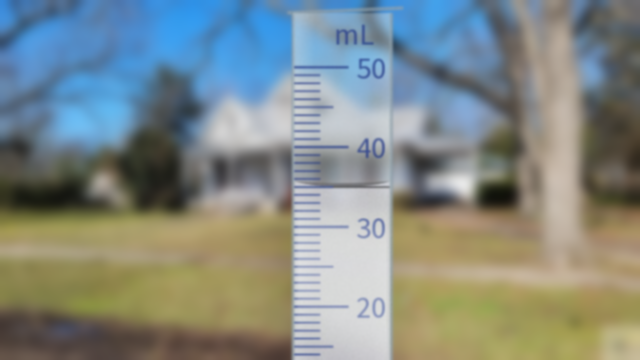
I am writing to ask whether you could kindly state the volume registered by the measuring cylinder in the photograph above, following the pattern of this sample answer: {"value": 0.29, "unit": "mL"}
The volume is {"value": 35, "unit": "mL"}
